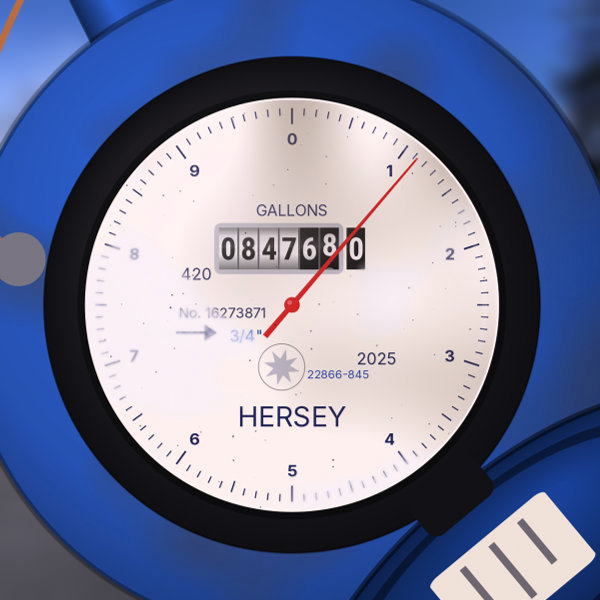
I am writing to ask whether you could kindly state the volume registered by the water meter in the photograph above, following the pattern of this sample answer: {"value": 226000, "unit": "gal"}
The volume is {"value": 847681.1, "unit": "gal"}
